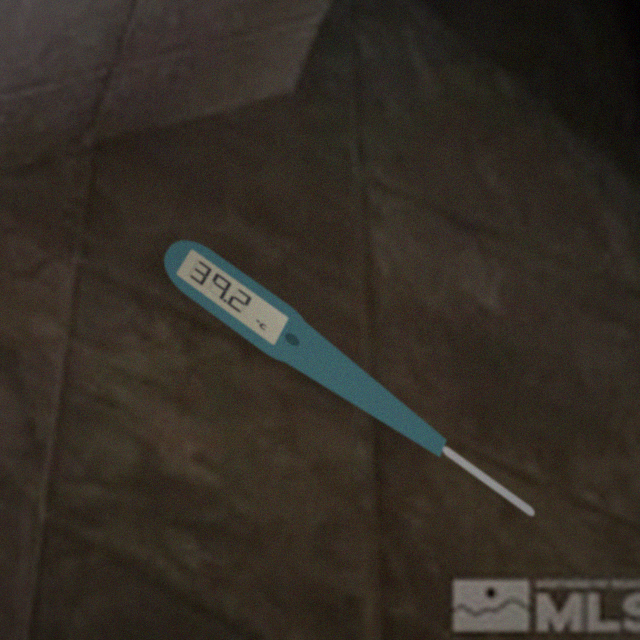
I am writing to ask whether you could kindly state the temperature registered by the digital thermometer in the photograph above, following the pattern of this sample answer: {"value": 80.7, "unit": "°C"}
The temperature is {"value": 39.2, "unit": "°C"}
